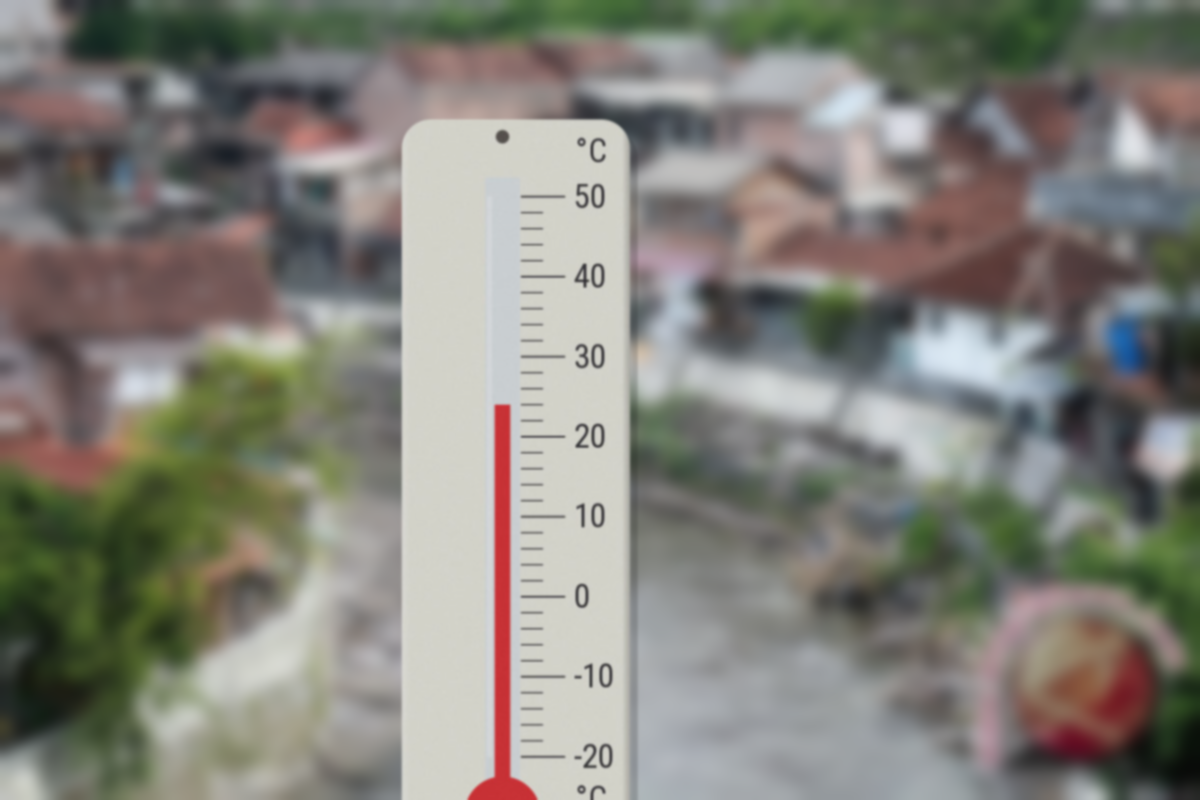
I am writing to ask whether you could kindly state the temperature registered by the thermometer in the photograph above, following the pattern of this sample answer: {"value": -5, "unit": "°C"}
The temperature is {"value": 24, "unit": "°C"}
